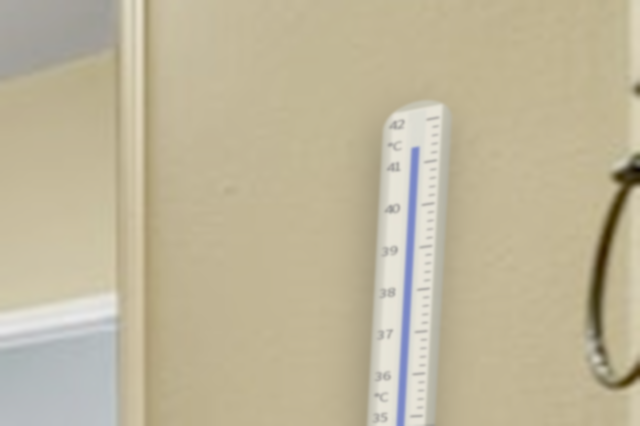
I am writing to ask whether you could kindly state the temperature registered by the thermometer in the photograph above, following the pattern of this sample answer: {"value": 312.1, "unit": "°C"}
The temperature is {"value": 41.4, "unit": "°C"}
